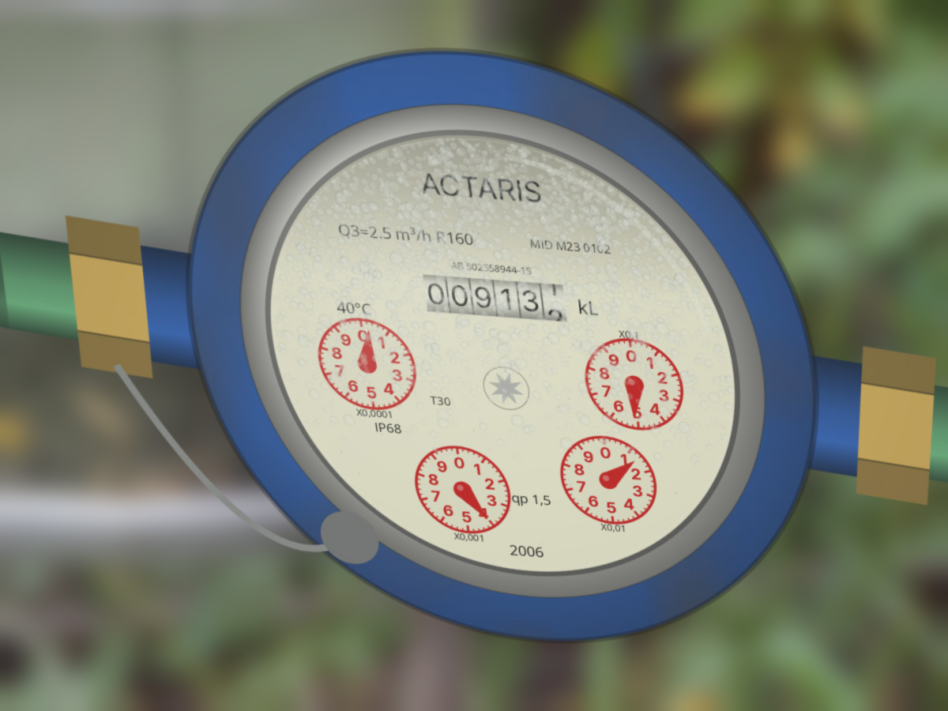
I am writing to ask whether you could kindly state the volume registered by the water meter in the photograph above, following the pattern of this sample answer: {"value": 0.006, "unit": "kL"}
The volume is {"value": 9131.5140, "unit": "kL"}
